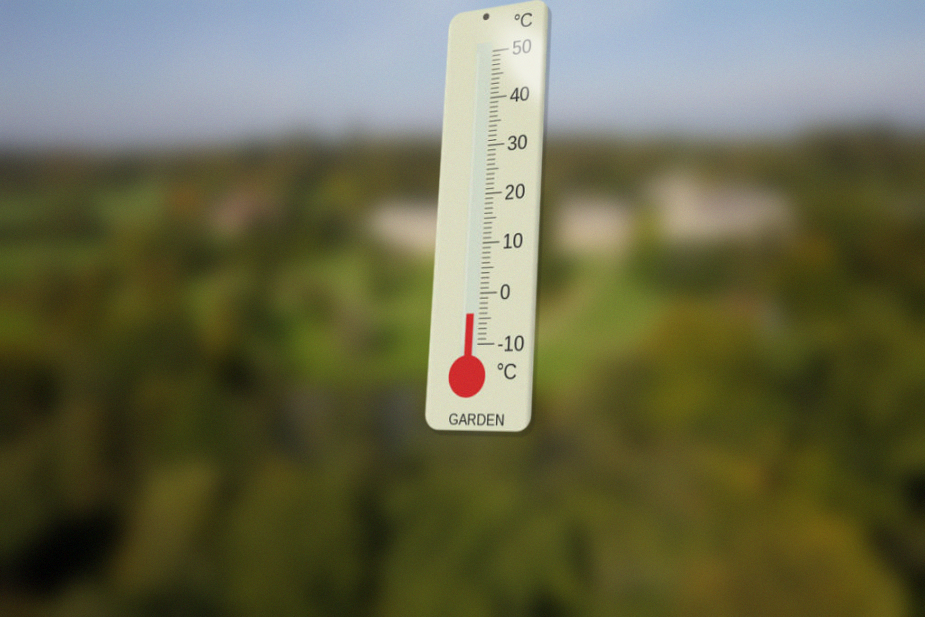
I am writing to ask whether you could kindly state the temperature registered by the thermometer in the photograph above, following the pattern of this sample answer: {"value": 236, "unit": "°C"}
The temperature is {"value": -4, "unit": "°C"}
